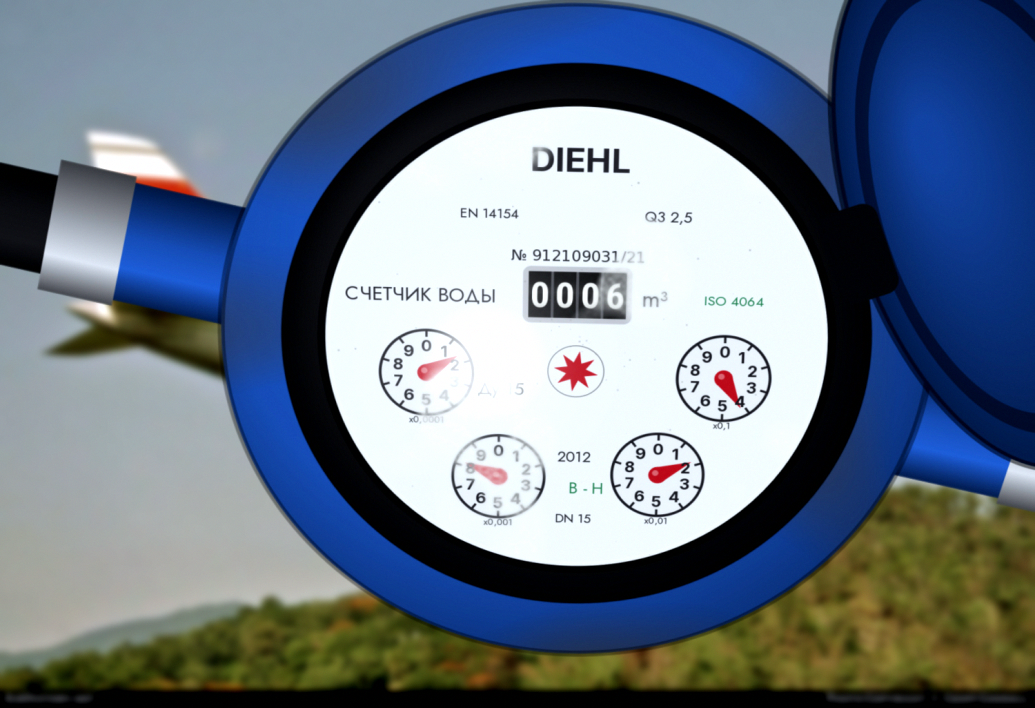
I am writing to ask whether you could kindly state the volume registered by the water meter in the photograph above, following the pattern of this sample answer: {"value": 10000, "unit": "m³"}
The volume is {"value": 6.4181, "unit": "m³"}
